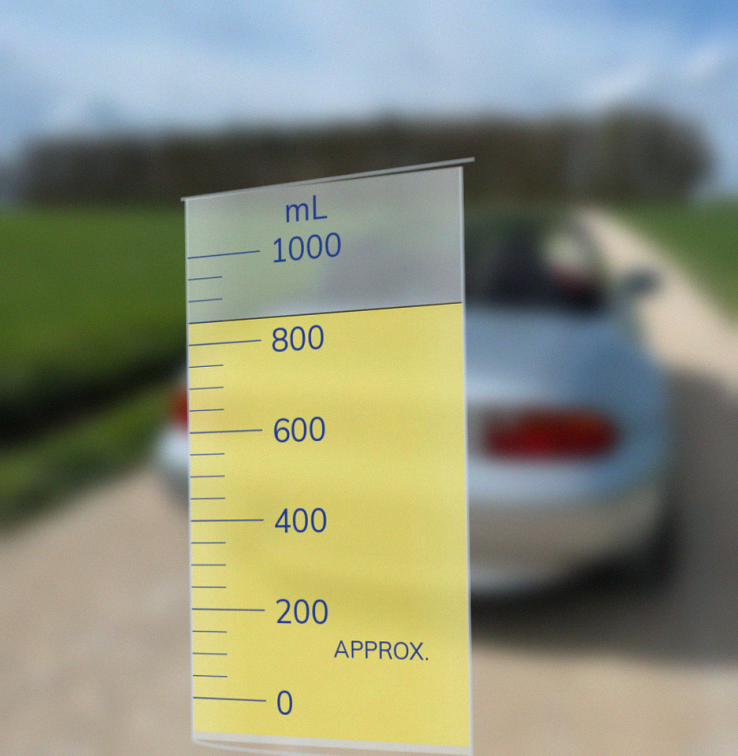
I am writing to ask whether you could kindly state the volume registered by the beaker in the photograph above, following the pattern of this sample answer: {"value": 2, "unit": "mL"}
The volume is {"value": 850, "unit": "mL"}
